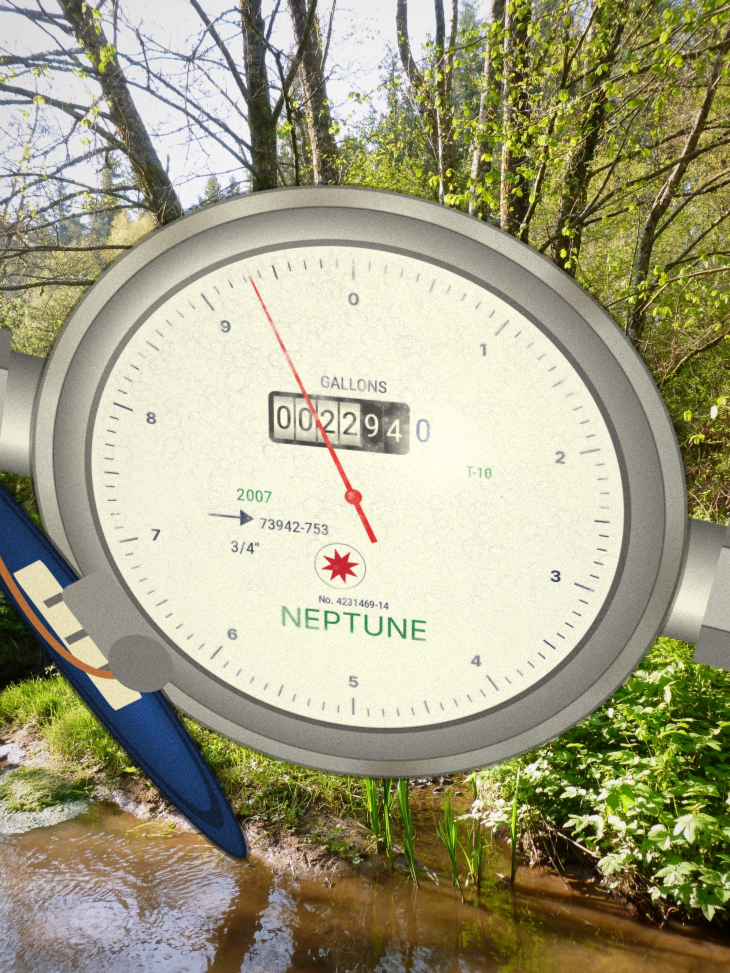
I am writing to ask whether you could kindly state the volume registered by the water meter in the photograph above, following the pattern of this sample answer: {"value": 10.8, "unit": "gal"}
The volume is {"value": 22939.3, "unit": "gal"}
